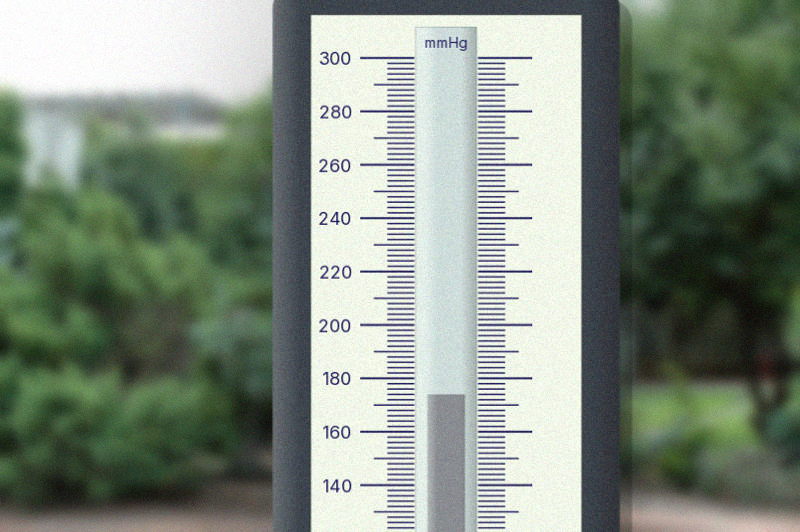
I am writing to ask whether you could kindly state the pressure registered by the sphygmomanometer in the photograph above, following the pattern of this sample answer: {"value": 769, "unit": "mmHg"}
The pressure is {"value": 174, "unit": "mmHg"}
